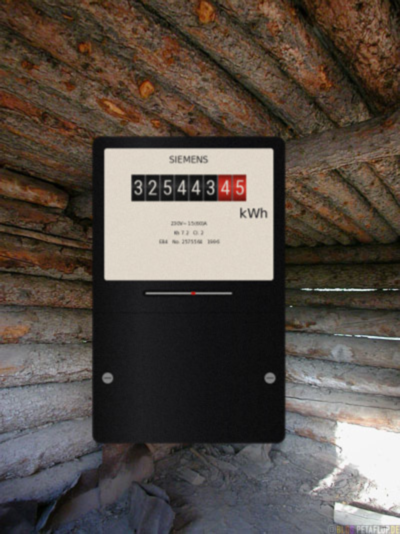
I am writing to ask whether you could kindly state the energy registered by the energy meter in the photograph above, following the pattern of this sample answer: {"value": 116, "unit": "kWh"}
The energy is {"value": 325443.45, "unit": "kWh"}
